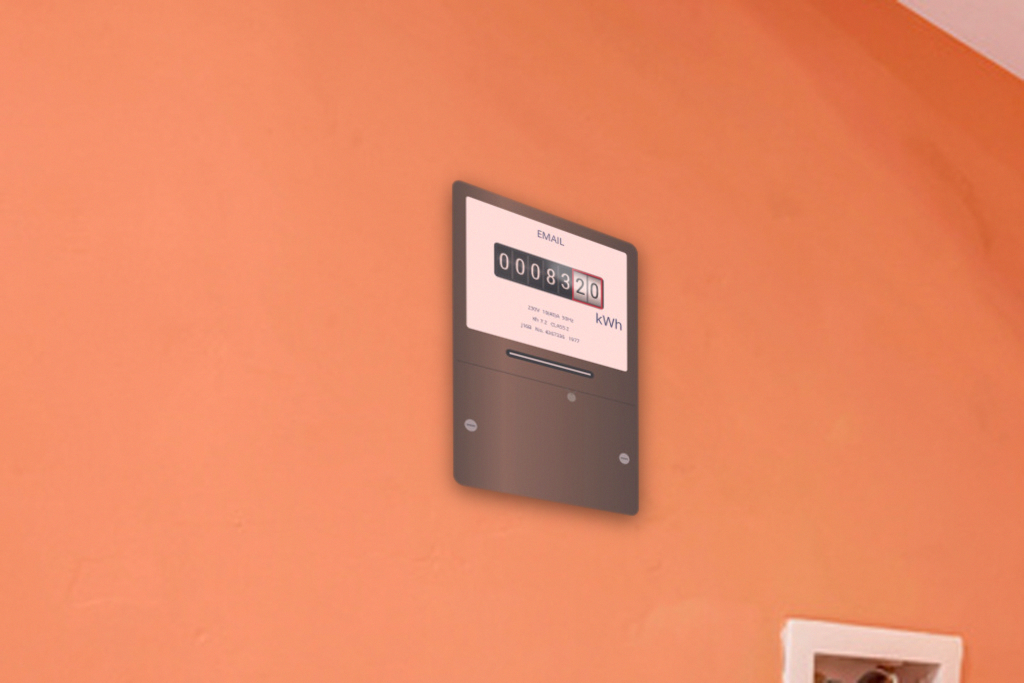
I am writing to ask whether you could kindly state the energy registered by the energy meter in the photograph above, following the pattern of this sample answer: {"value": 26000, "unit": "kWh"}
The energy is {"value": 83.20, "unit": "kWh"}
